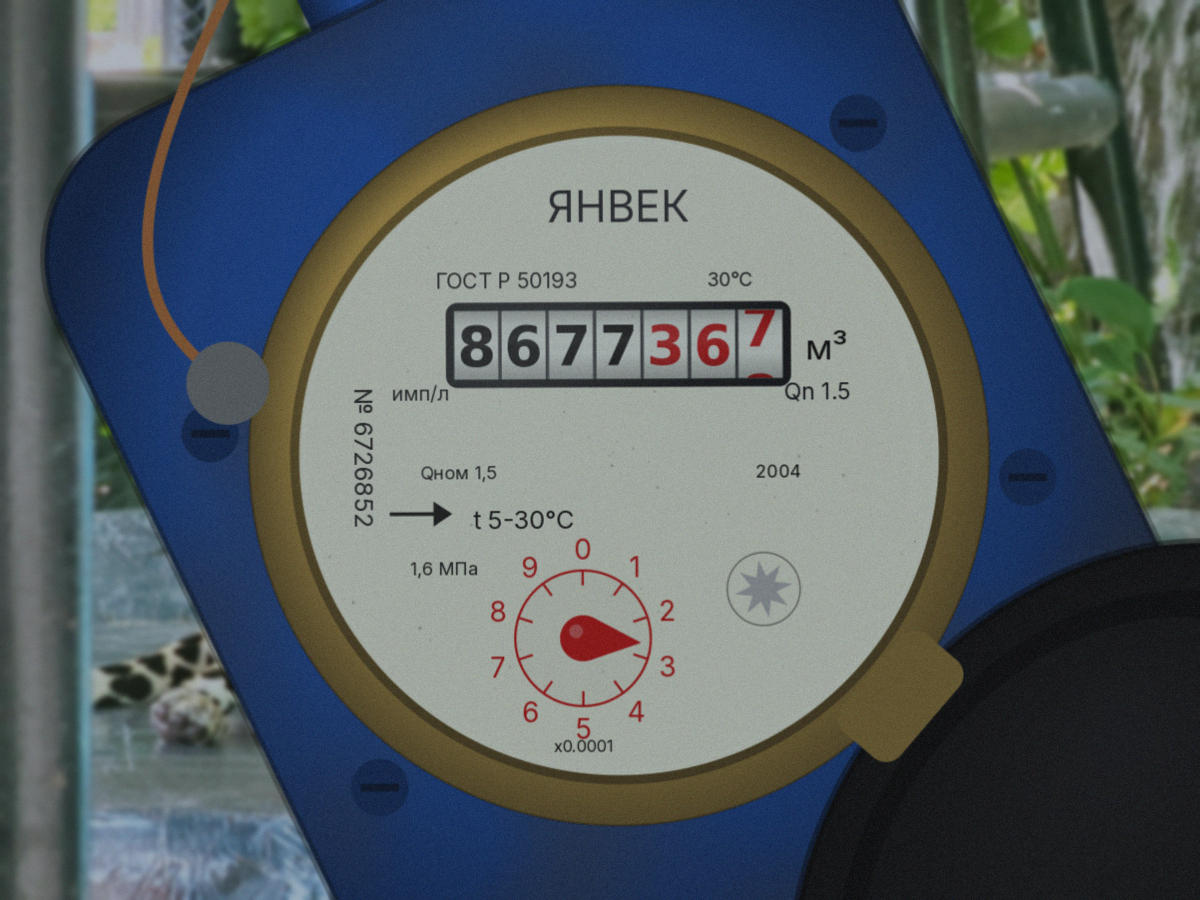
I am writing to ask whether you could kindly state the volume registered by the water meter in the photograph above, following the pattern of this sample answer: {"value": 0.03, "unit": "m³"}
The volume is {"value": 8677.3672, "unit": "m³"}
